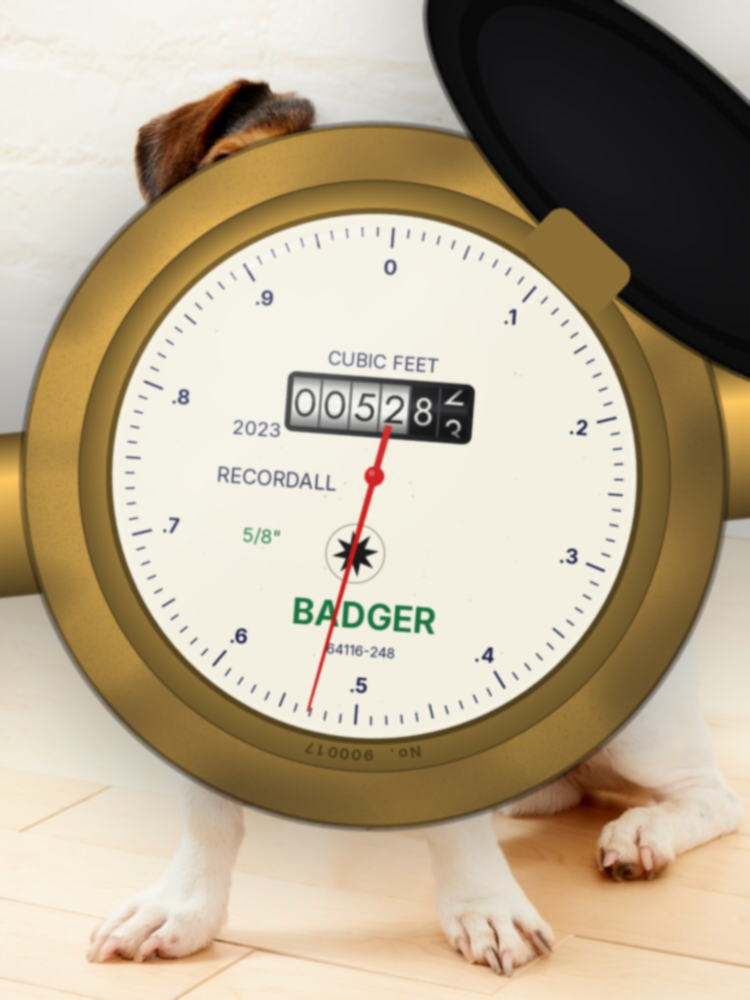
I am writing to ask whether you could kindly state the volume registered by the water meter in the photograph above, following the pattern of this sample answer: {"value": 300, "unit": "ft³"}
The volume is {"value": 5282.53, "unit": "ft³"}
